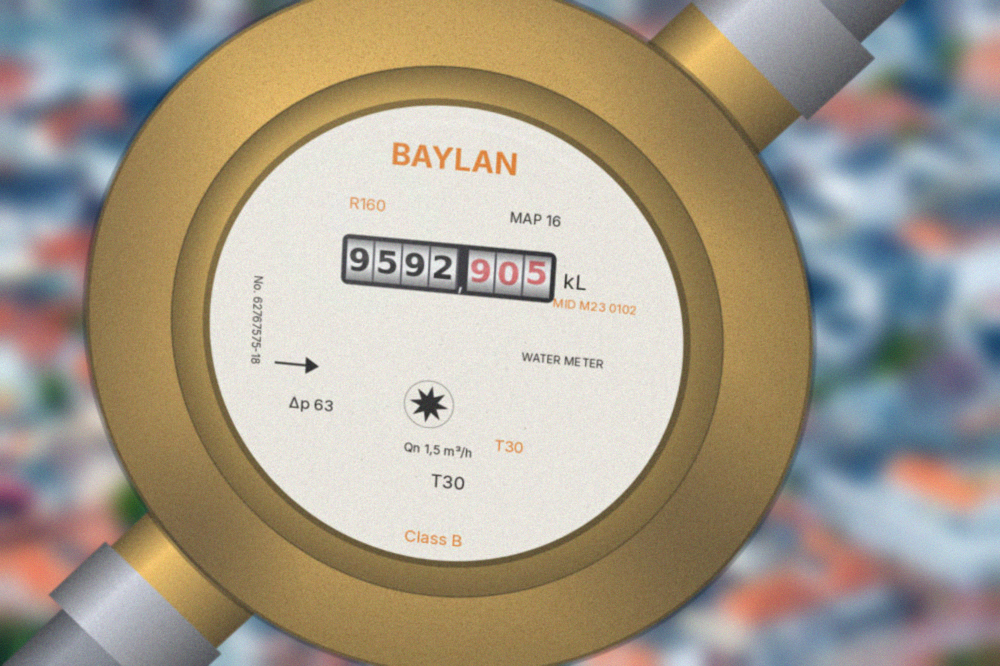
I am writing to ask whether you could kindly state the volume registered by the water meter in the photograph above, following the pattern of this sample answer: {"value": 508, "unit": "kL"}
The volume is {"value": 9592.905, "unit": "kL"}
